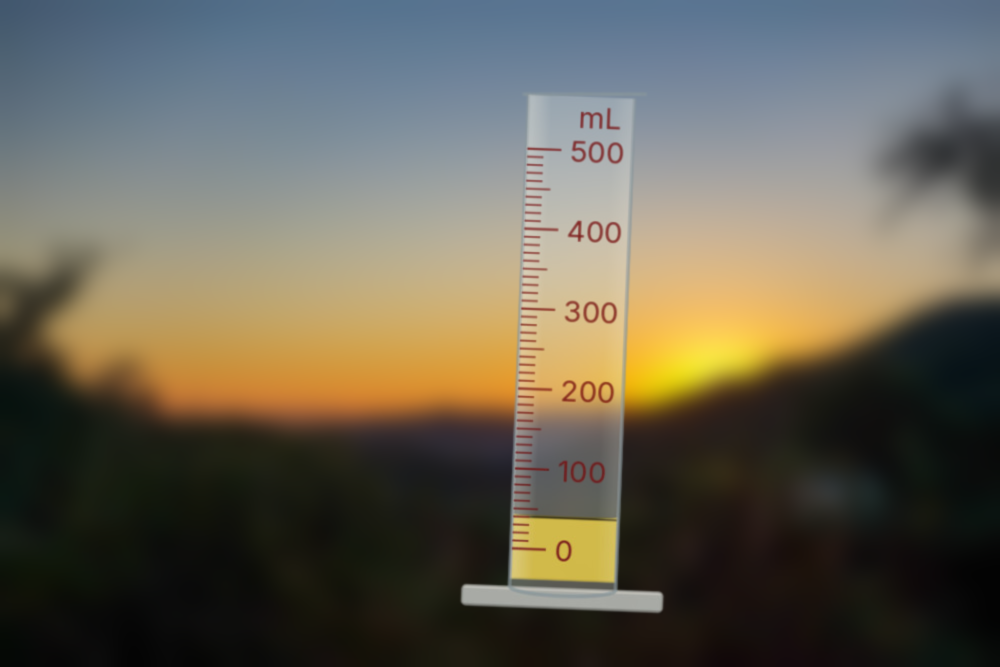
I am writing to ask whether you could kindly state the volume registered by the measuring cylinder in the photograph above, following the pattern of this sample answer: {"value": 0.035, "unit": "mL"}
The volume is {"value": 40, "unit": "mL"}
